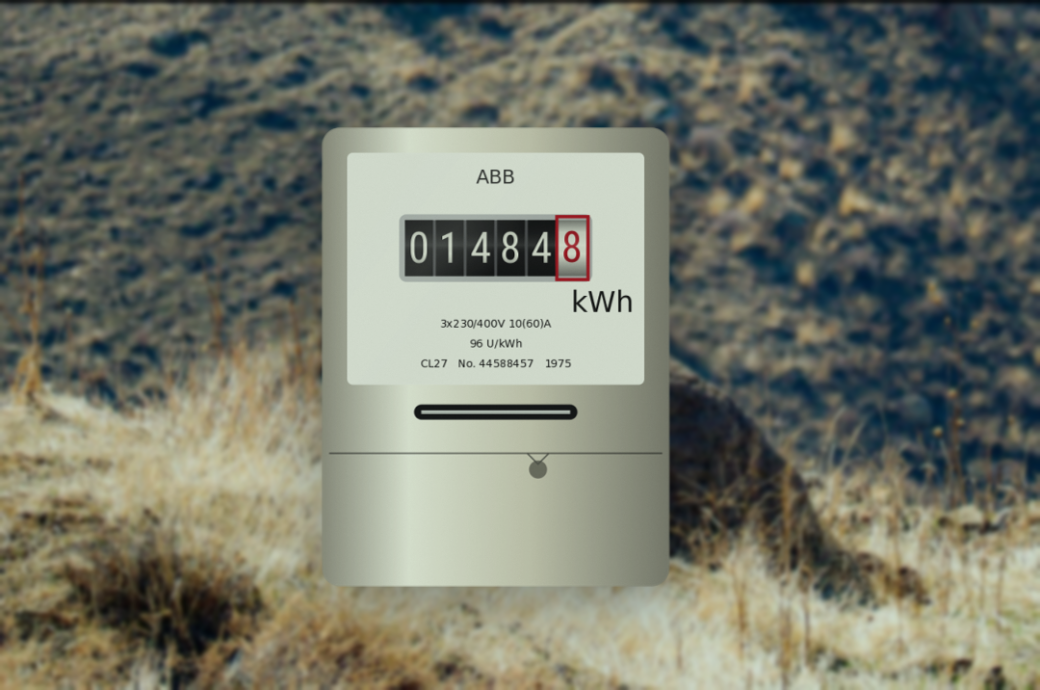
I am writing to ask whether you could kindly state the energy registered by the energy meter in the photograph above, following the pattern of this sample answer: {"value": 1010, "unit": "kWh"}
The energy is {"value": 1484.8, "unit": "kWh"}
